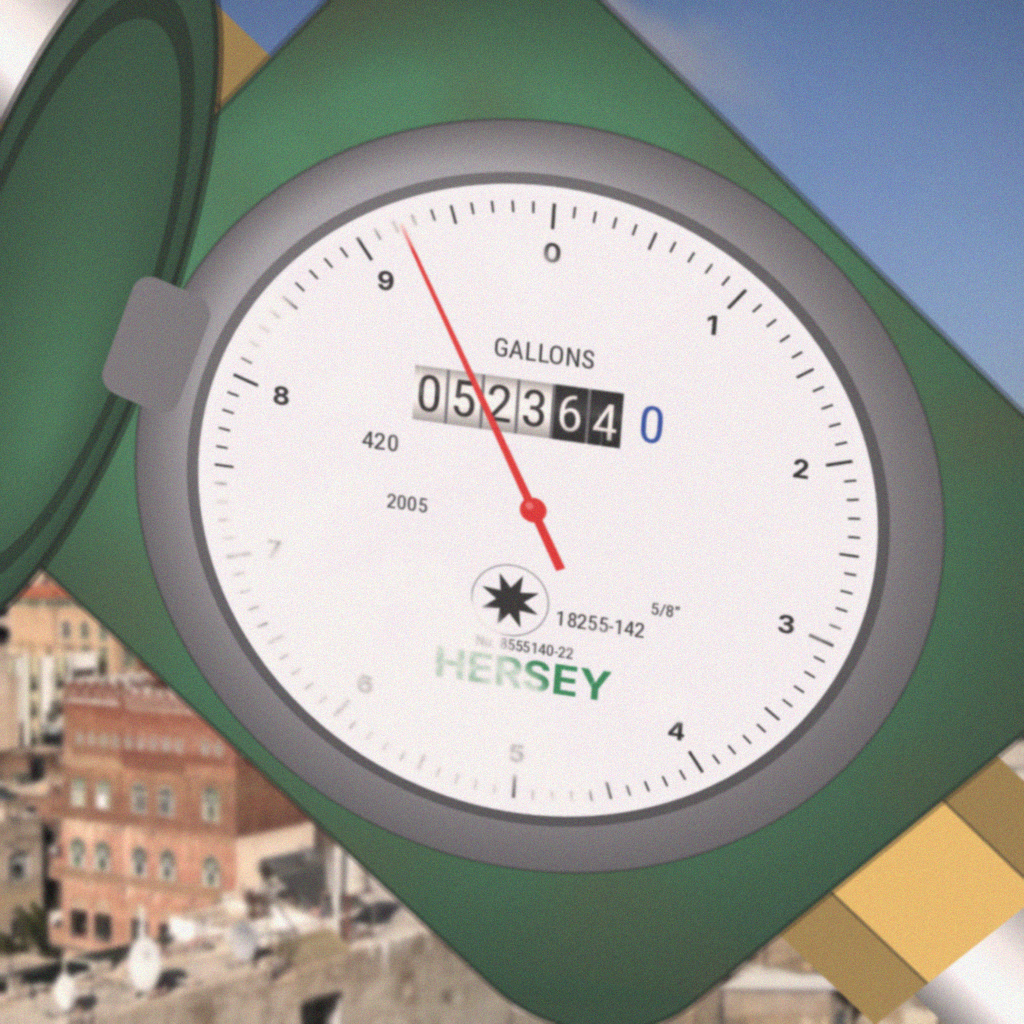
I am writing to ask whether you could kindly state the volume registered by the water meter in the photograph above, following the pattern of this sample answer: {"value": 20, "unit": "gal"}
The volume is {"value": 523639.2, "unit": "gal"}
